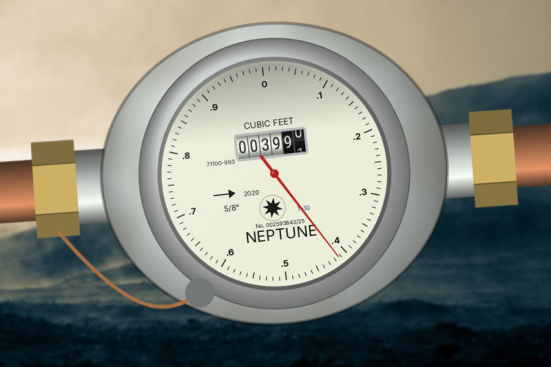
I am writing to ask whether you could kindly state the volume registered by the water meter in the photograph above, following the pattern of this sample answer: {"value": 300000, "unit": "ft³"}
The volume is {"value": 3990.41, "unit": "ft³"}
